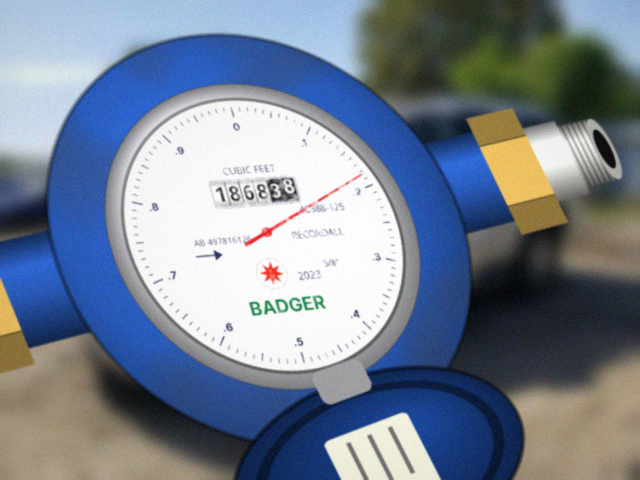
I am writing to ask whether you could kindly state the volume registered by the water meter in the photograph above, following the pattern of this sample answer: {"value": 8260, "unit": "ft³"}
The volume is {"value": 186838.18, "unit": "ft³"}
